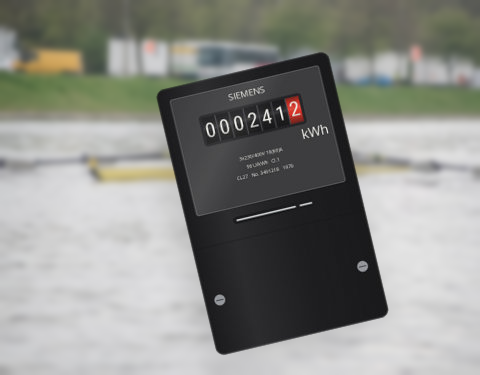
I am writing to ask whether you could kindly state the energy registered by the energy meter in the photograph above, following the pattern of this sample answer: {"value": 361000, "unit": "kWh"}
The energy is {"value": 241.2, "unit": "kWh"}
